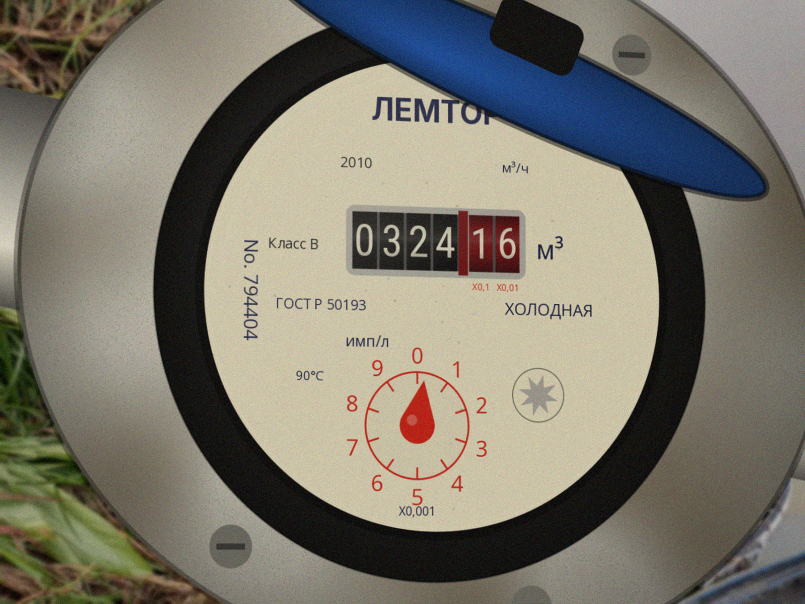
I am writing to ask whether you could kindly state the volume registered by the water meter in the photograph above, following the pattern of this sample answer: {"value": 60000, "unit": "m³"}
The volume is {"value": 324.160, "unit": "m³"}
